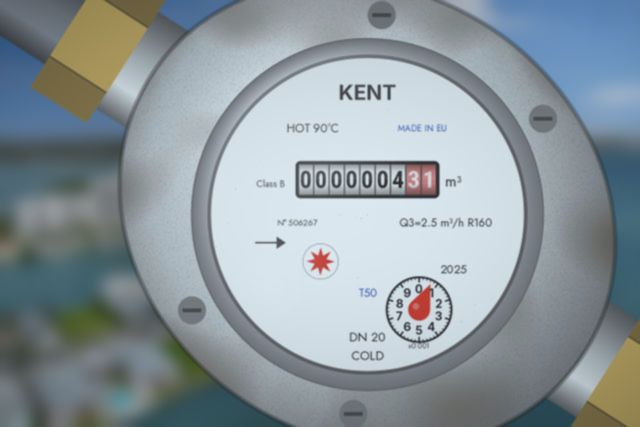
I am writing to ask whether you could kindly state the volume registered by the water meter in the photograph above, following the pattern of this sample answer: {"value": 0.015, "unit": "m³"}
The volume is {"value": 4.310, "unit": "m³"}
